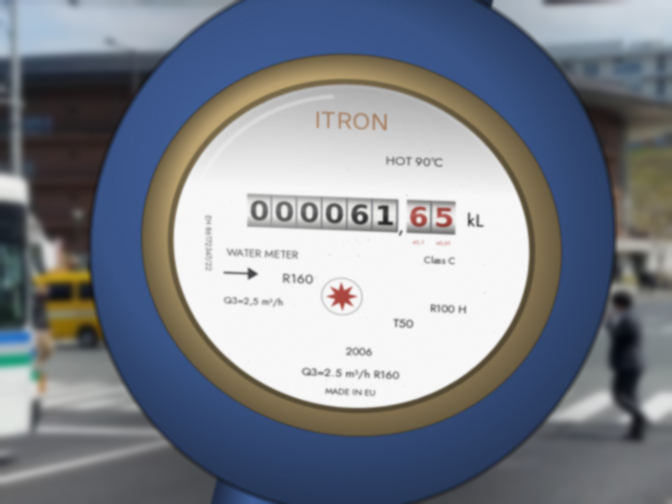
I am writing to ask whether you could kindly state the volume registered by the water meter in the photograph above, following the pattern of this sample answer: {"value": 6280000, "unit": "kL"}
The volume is {"value": 61.65, "unit": "kL"}
